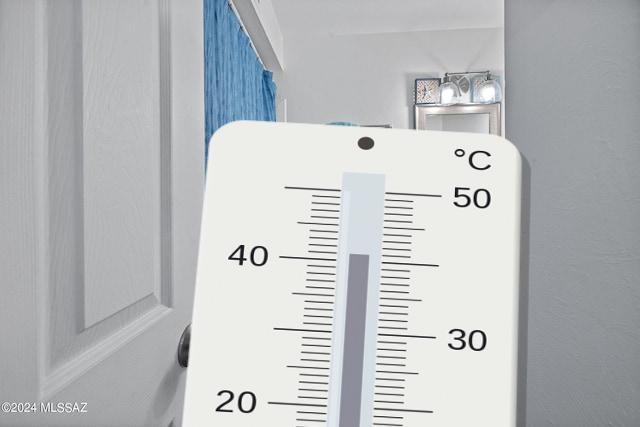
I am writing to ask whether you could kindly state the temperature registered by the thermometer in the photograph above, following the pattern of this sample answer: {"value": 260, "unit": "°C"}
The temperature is {"value": 41, "unit": "°C"}
